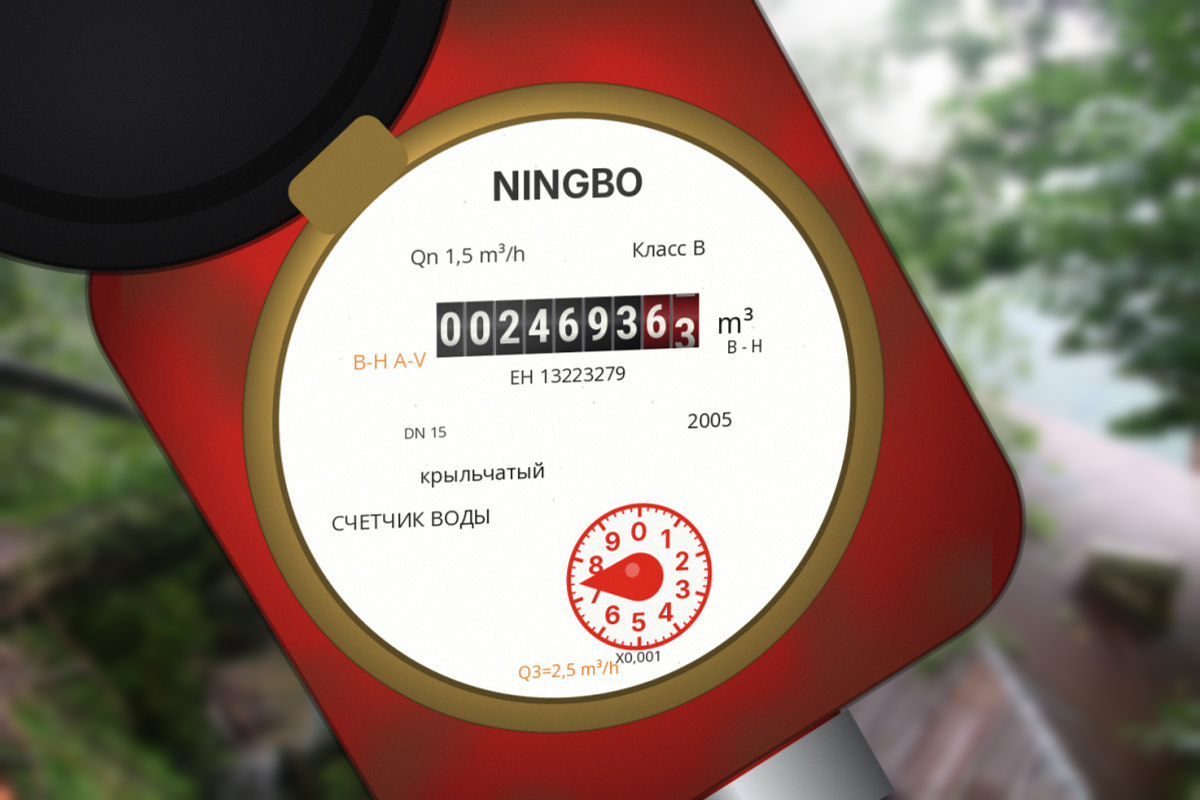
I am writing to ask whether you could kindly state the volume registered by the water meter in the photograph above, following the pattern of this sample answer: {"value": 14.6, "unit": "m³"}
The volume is {"value": 24693.627, "unit": "m³"}
